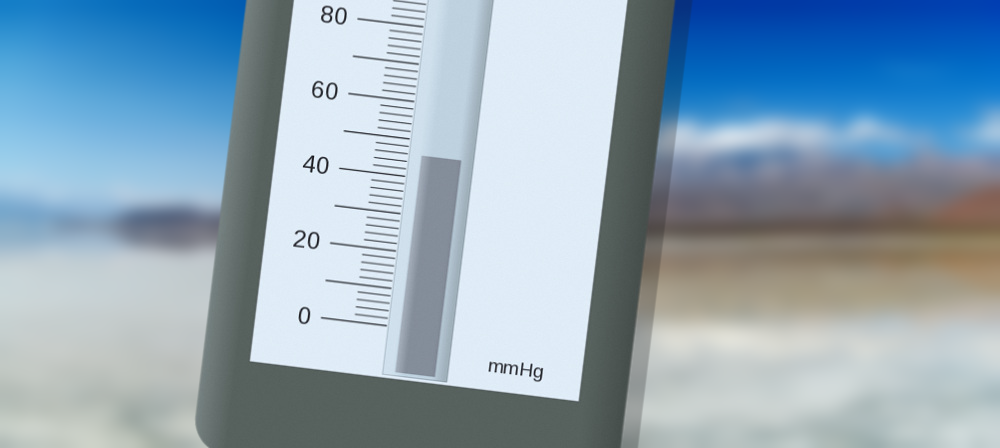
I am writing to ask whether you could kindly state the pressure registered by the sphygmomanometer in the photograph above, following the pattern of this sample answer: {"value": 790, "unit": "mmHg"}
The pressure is {"value": 46, "unit": "mmHg"}
